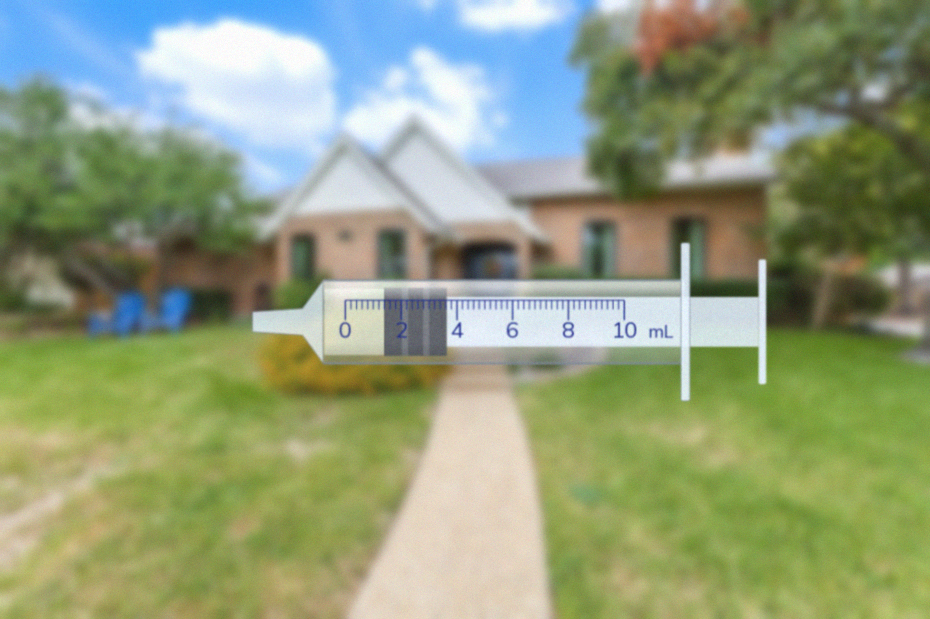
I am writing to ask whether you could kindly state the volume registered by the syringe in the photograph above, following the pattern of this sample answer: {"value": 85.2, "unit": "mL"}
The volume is {"value": 1.4, "unit": "mL"}
